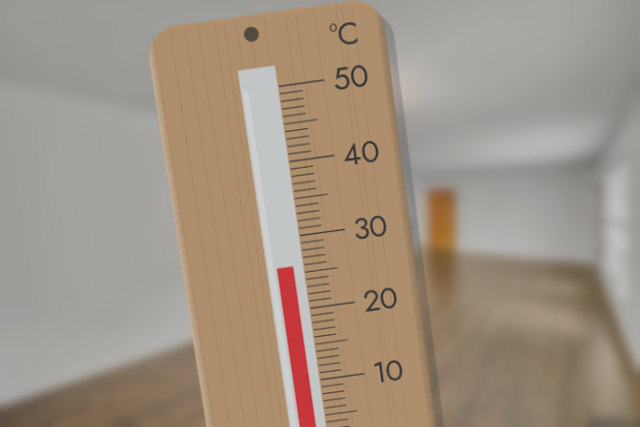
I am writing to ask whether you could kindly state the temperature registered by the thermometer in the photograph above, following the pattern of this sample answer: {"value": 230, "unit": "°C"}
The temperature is {"value": 26, "unit": "°C"}
